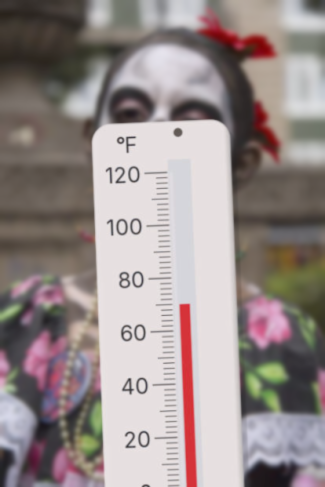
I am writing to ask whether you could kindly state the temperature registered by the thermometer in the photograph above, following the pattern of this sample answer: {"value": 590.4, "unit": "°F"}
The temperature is {"value": 70, "unit": "°F"}
